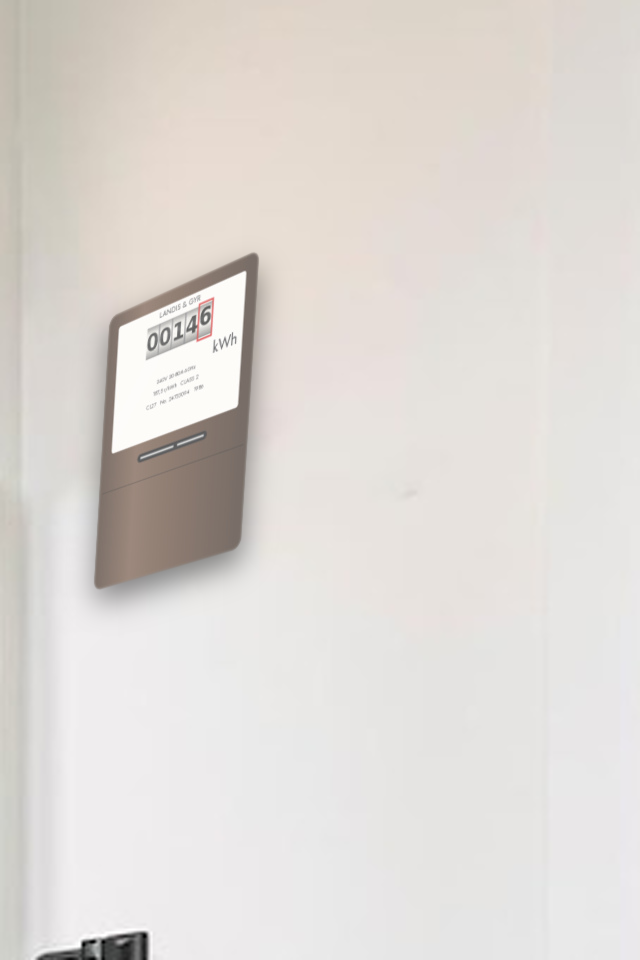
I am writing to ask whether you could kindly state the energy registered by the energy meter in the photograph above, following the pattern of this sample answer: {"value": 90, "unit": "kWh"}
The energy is {"value": 14.6, "unit": "kWh"}
